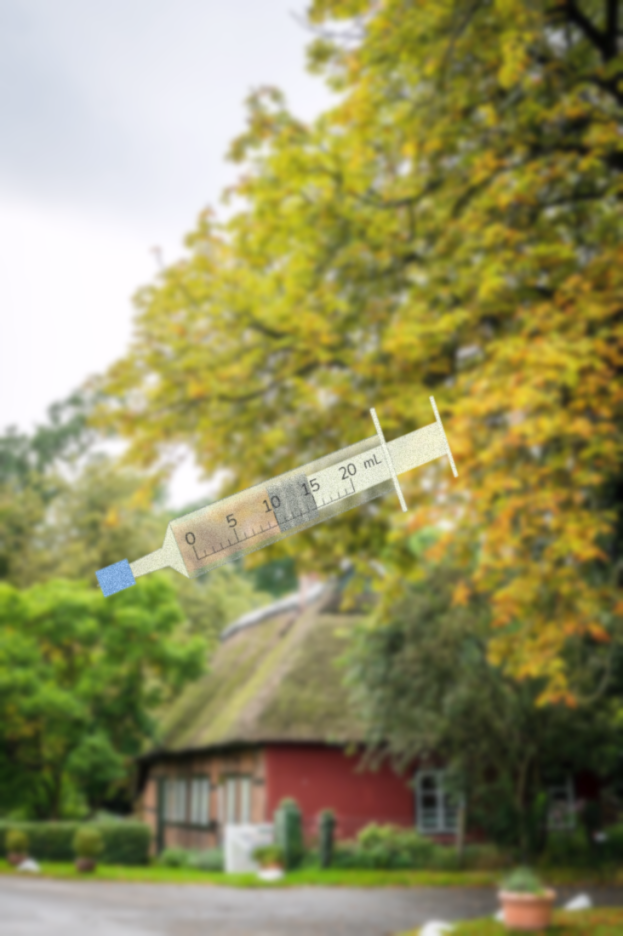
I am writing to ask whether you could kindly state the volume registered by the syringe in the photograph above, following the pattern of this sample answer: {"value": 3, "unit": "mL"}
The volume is {"value": 10, "unit": "mL"}
